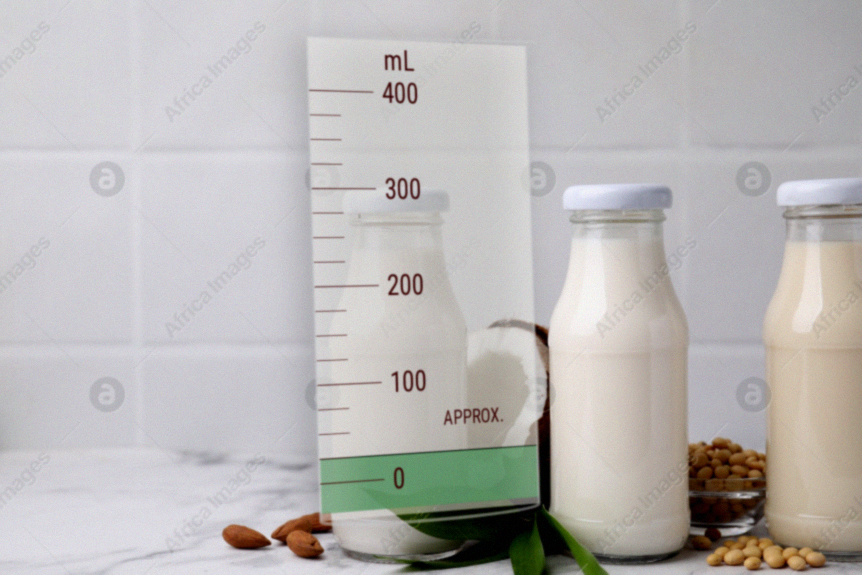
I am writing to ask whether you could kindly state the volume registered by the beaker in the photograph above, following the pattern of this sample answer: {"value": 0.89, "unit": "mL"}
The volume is {"value": 25, "unit": "mL"}
